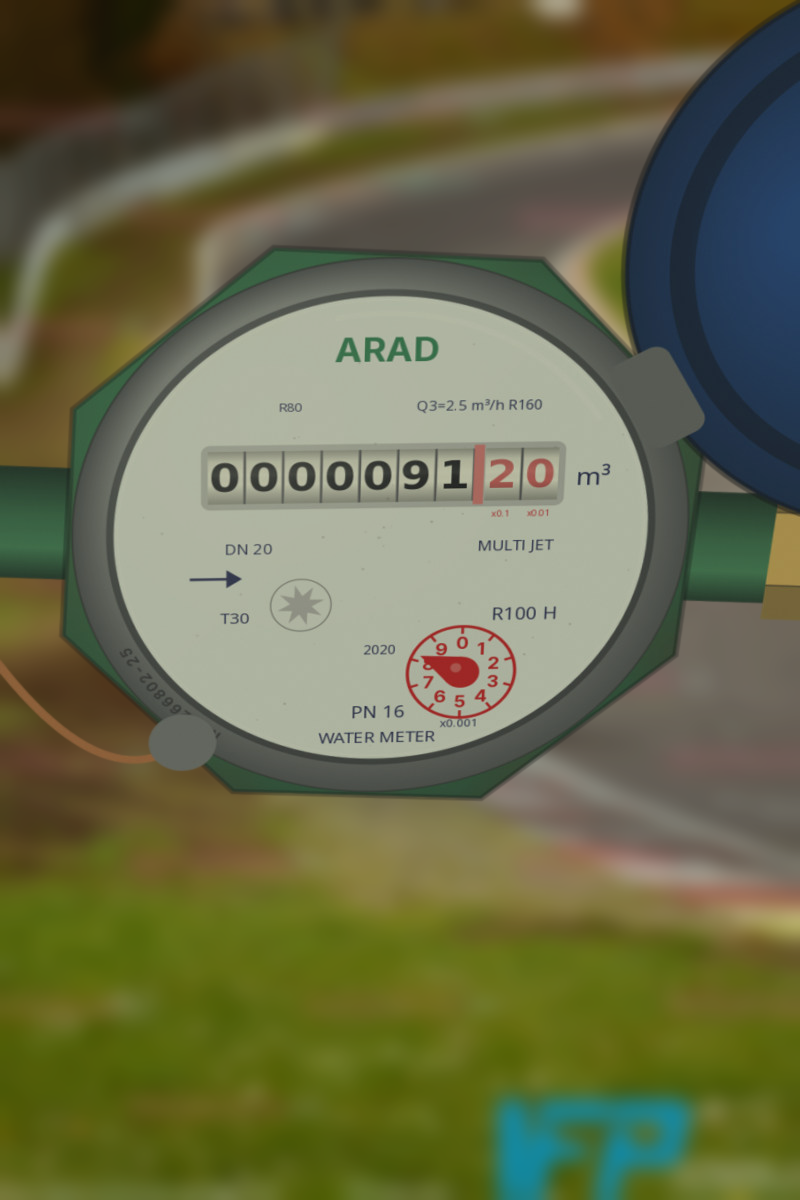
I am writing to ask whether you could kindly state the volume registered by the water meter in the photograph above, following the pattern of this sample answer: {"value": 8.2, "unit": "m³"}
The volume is {"value": 91.208, "unit": "m³"}
